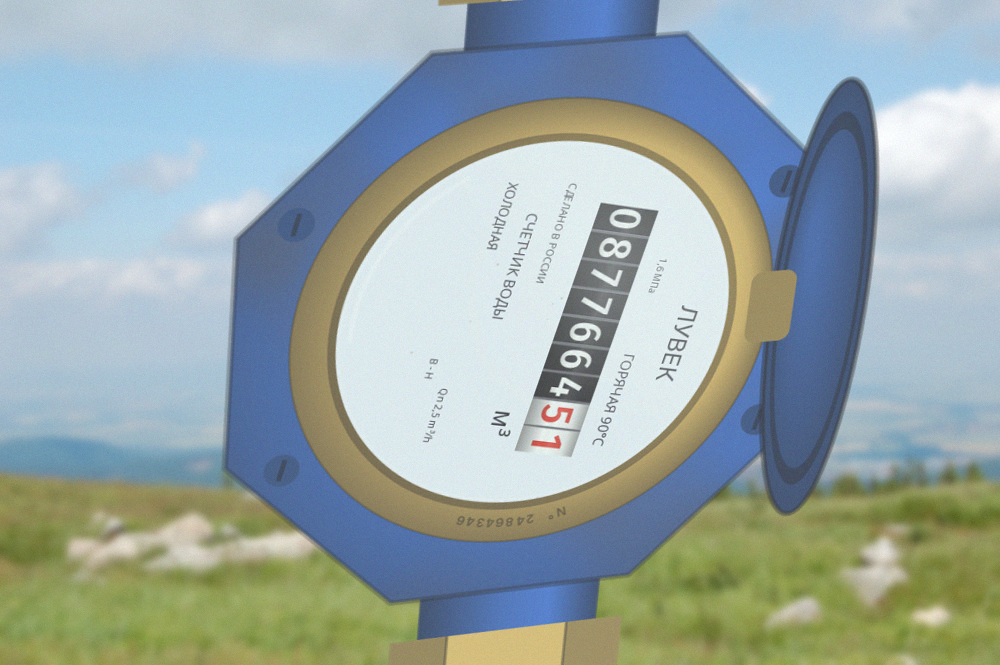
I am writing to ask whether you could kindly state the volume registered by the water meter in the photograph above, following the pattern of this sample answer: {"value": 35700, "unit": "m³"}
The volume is {"value": 877664.51, "unit": "m³"}
